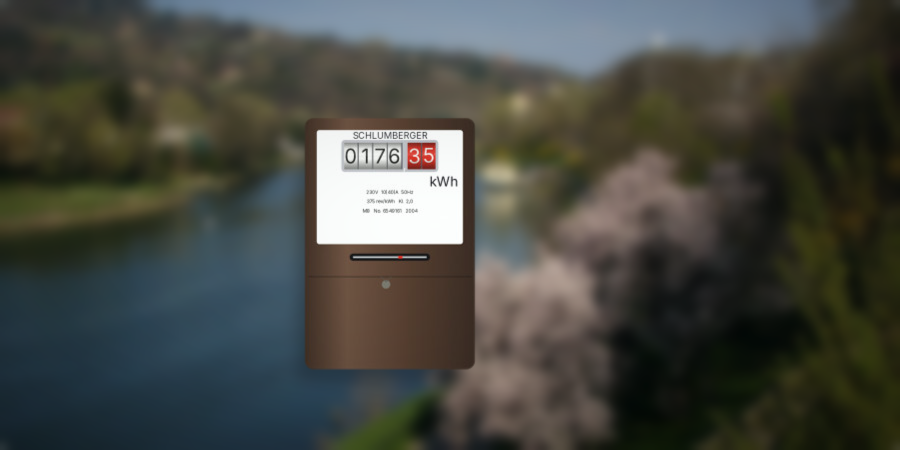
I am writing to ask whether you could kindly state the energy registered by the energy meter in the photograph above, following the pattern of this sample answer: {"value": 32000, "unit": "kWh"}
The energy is {"value": 176.35, "unit": "kWh"}
